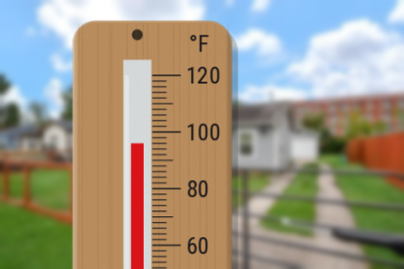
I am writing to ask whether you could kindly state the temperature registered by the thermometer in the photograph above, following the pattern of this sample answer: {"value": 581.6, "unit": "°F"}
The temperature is {"value": 96, "unit": "°F"}
